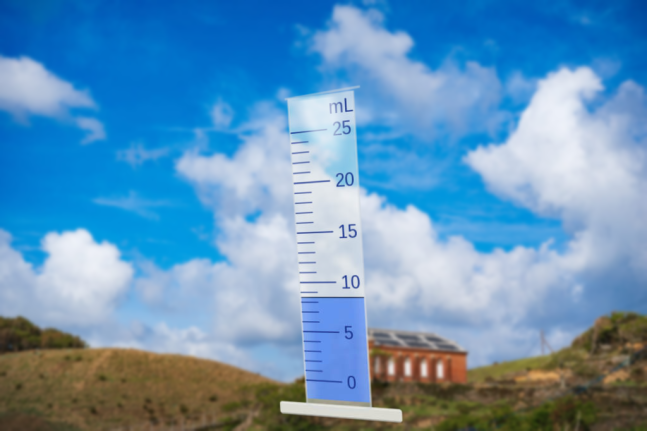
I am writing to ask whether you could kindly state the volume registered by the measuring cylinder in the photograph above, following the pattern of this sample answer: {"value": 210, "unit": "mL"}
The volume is {"value": 8.5, "unit": "mL"}
